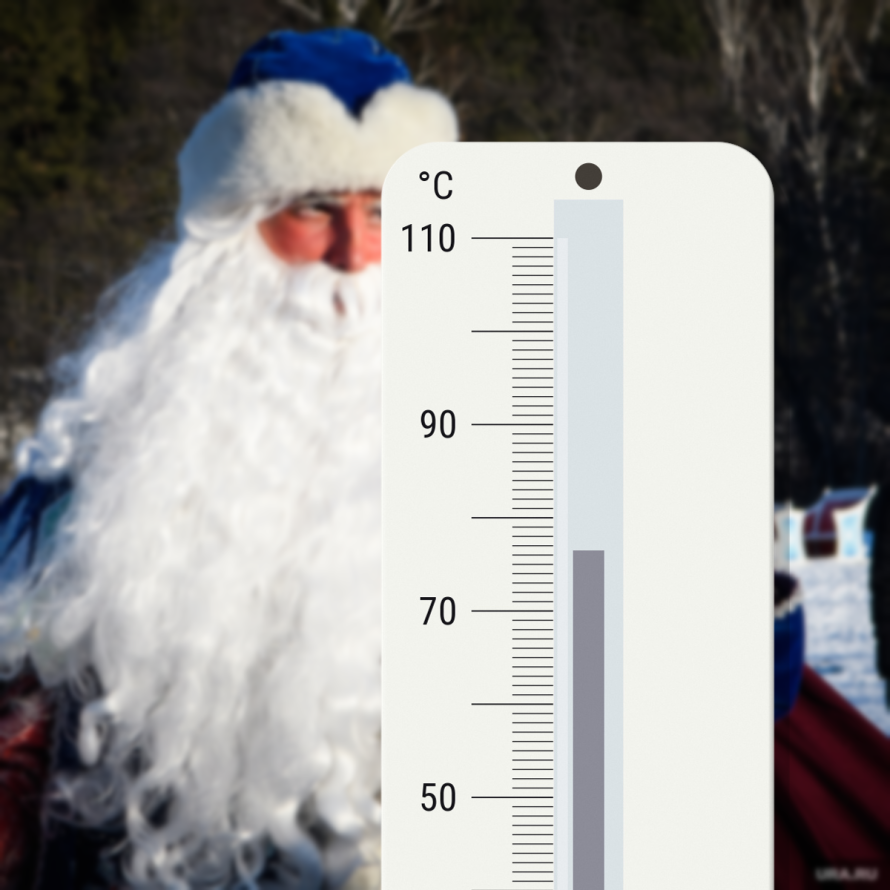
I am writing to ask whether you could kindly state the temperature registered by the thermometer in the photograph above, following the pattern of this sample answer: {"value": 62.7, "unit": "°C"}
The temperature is {"value": 76.5, "unit": "°C"}
